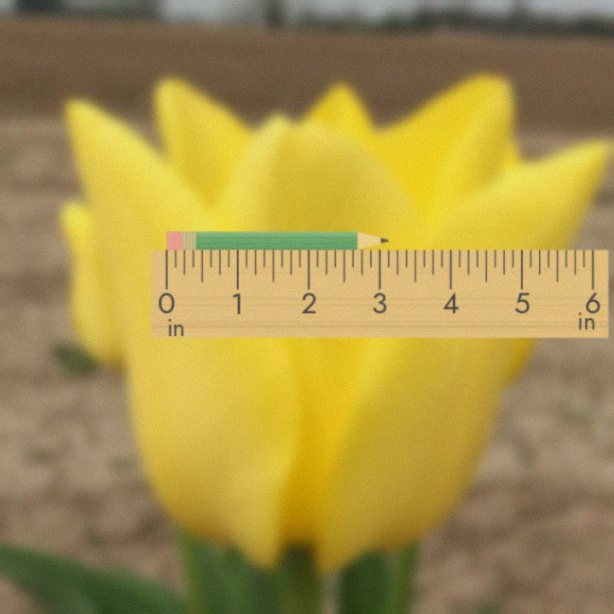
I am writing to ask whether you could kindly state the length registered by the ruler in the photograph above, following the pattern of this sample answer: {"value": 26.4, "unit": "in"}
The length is {"value": 3.125, "unit": "in"}
